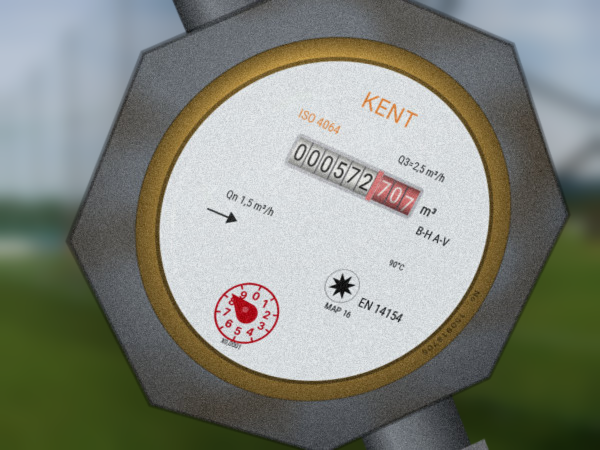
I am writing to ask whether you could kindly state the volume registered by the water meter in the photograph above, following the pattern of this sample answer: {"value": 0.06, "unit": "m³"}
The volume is {"value": 572.7068, "unit": "m³"}
